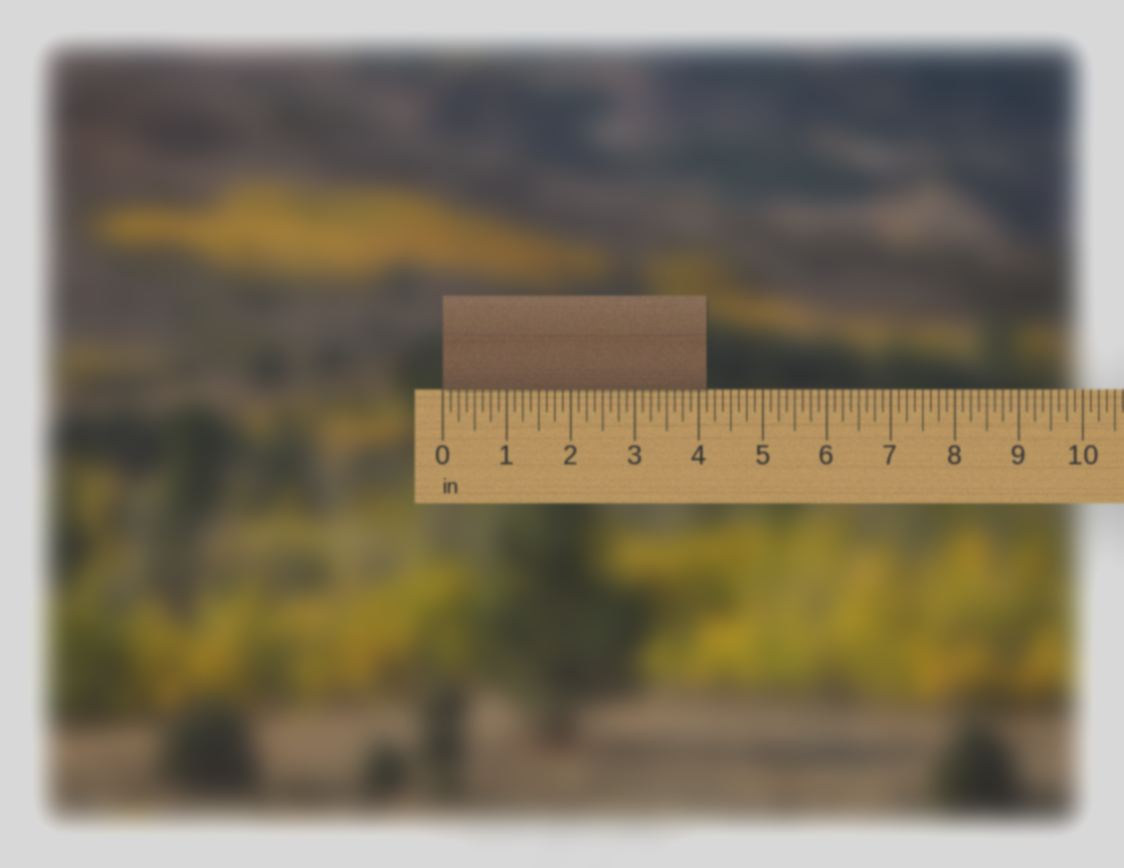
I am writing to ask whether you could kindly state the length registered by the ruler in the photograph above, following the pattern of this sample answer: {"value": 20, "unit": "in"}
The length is {"value": 4.125, "unit": "in"}
